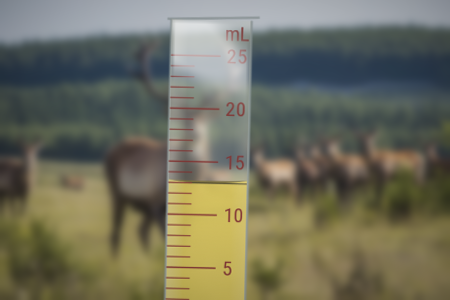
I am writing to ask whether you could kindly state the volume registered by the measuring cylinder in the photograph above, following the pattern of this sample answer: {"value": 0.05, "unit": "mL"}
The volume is {"value": 13, "unit": "mL"}
